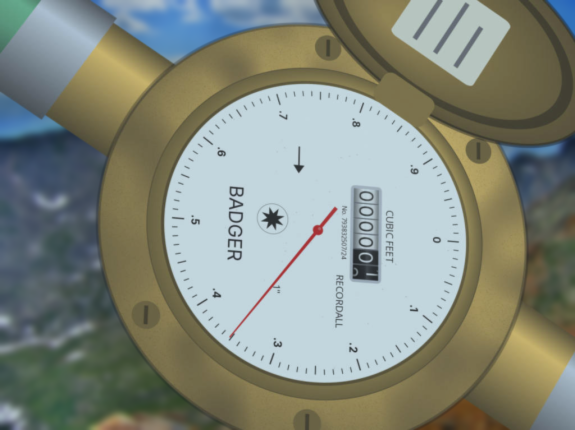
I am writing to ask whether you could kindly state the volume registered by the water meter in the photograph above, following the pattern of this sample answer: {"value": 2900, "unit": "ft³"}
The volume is {"value": 1.35, "unit": "ft³"}
